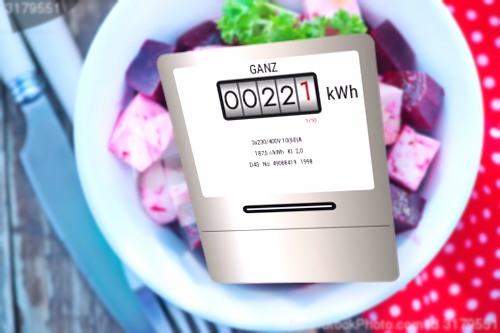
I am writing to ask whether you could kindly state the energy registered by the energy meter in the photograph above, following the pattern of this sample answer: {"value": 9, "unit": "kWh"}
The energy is {"value": 22.1, "unit": "kWh"}
